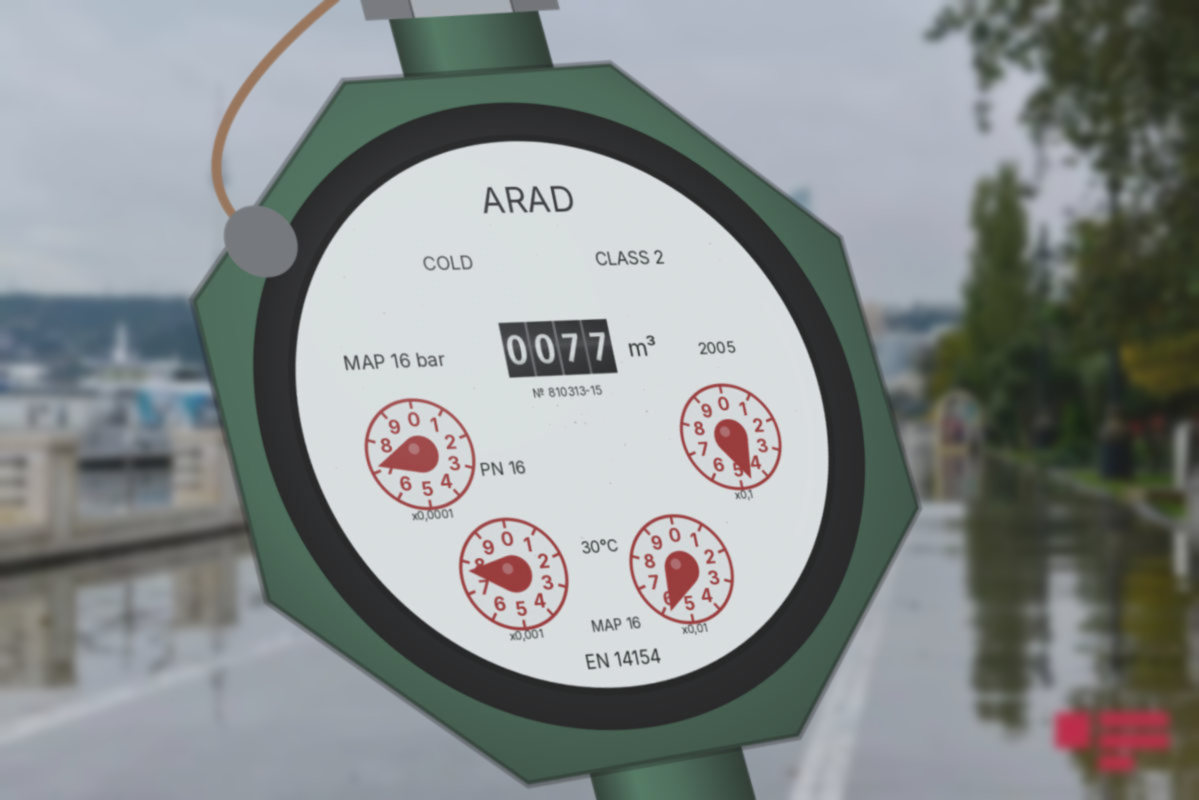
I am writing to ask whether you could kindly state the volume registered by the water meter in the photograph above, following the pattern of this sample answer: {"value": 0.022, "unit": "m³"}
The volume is {"value": 77.4577, "unit": "m³"}
